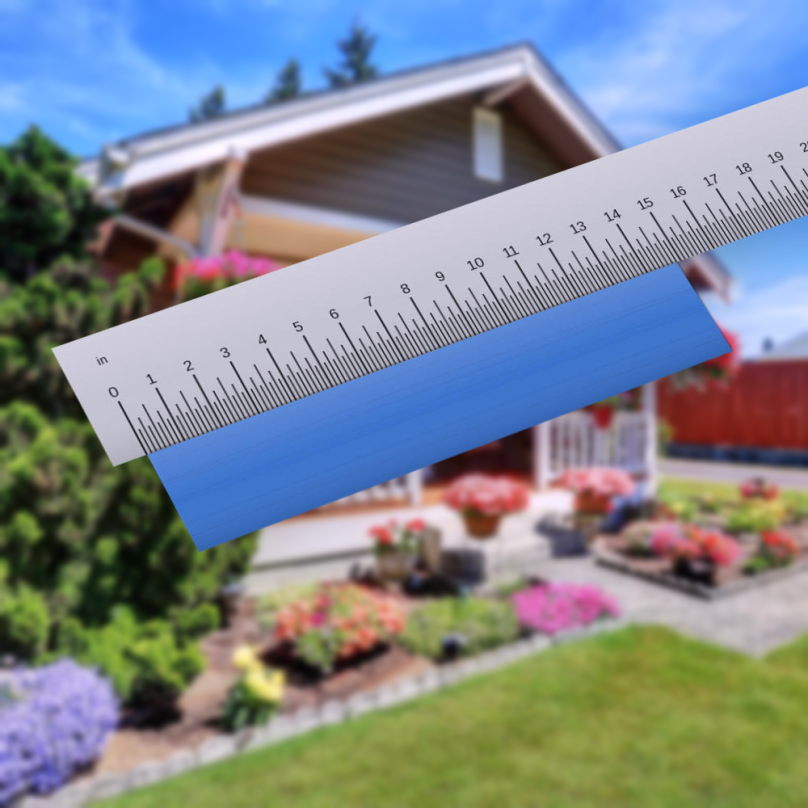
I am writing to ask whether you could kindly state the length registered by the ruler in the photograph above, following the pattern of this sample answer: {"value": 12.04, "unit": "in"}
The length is {"value": 14.875, "unit": "in"}
